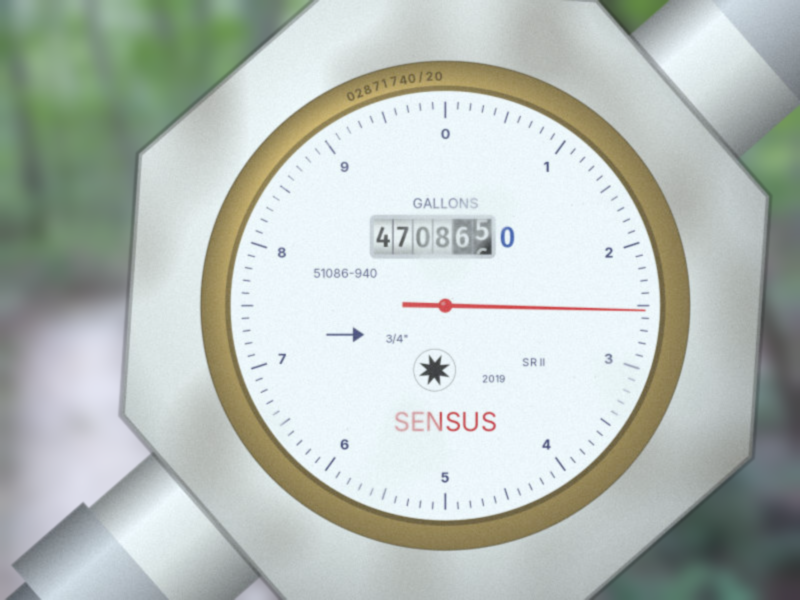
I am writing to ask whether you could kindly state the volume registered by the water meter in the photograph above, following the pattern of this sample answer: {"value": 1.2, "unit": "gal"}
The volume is {"value": 4708652.5, "unit": "gal"}
